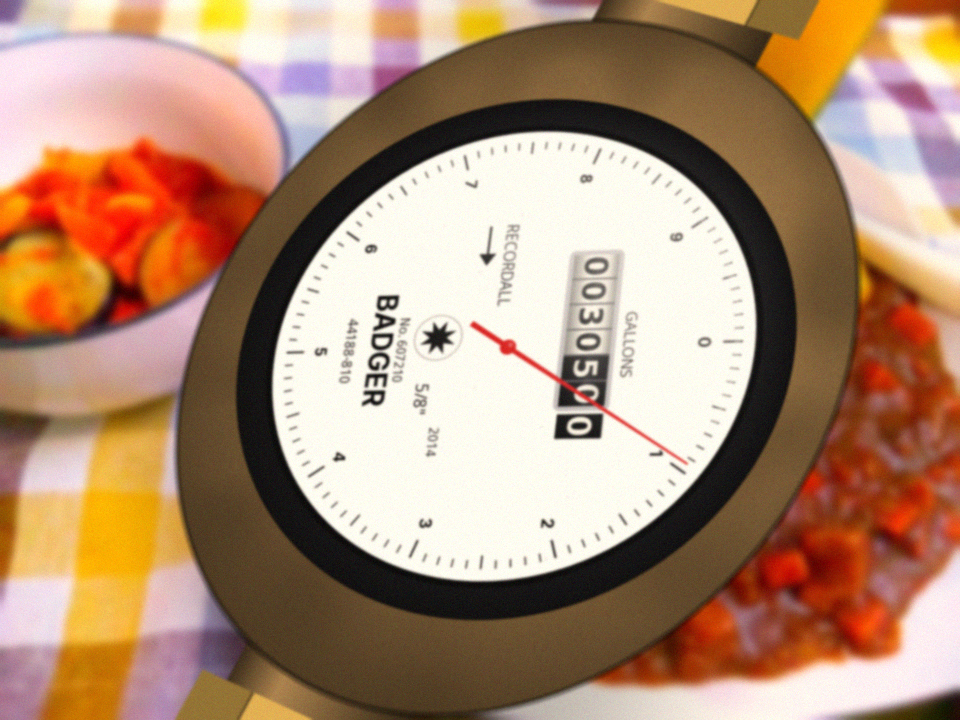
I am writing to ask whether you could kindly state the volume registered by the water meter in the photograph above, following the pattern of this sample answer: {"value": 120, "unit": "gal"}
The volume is {"value": 30500.9, "unit": "gal"}
